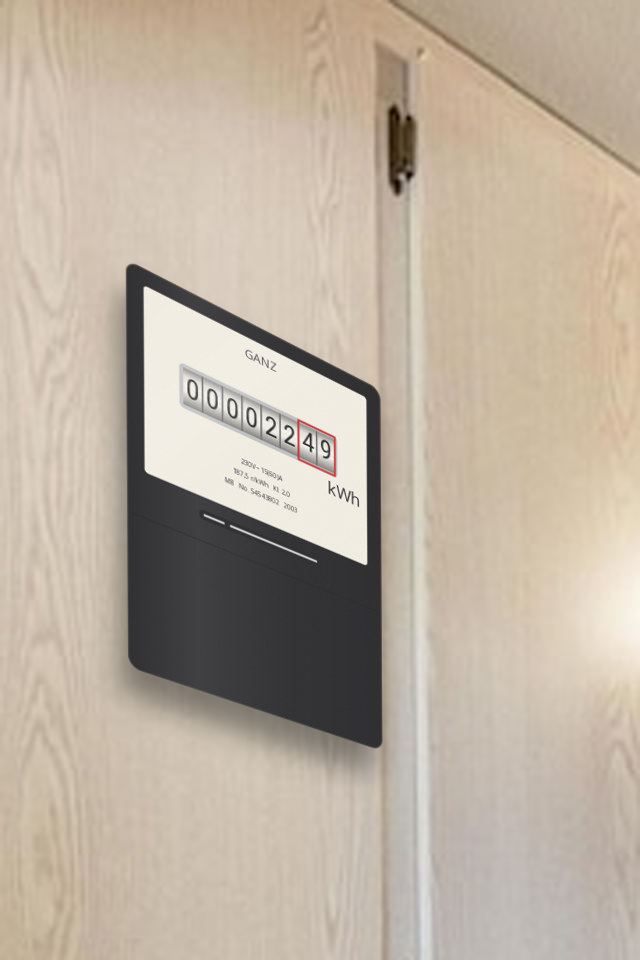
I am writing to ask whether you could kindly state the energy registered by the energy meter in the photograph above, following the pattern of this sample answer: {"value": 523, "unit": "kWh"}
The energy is {"value": 22.49, "unit": "kWh"}
